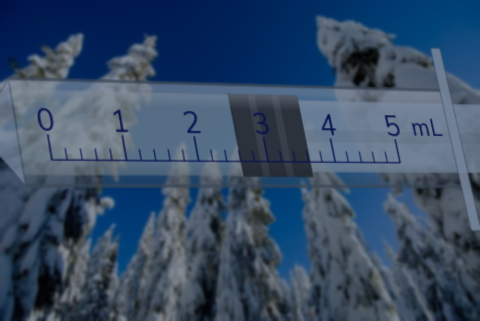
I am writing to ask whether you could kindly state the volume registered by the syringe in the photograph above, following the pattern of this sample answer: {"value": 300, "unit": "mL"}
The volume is {"value": 2.6, "unit": "mL"}
